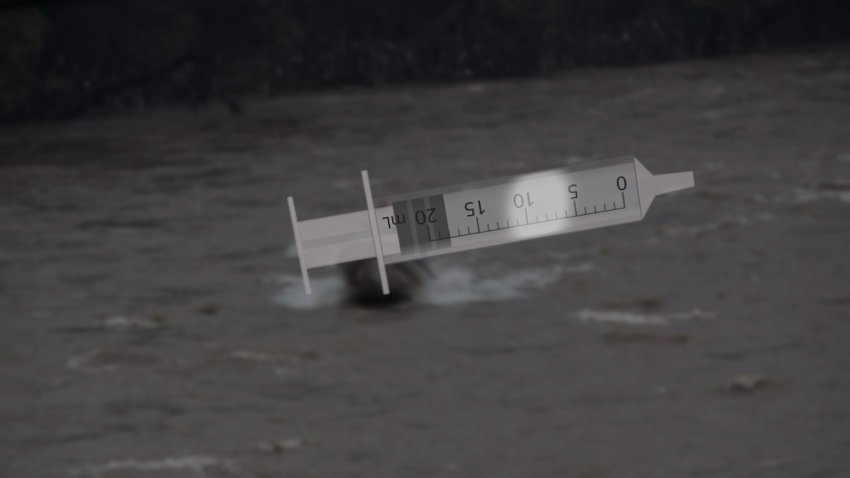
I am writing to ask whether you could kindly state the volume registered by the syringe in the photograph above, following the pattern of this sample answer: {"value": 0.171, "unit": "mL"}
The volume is {"value": 18, "unit": "mL"}
